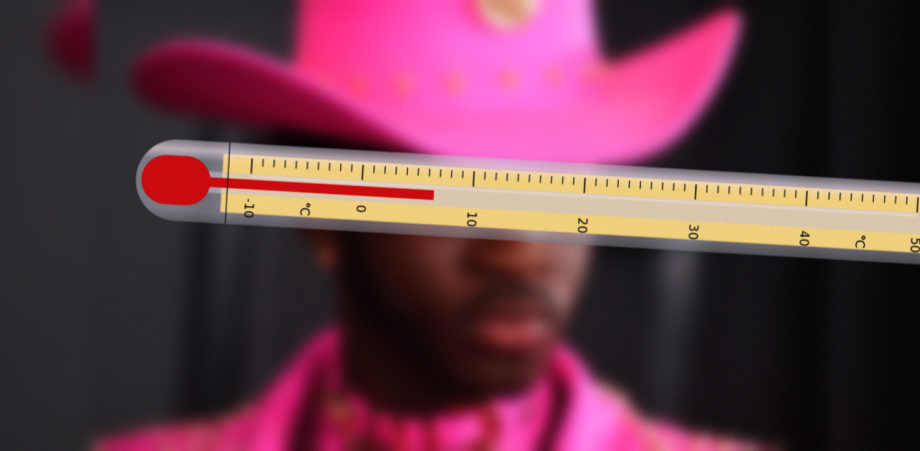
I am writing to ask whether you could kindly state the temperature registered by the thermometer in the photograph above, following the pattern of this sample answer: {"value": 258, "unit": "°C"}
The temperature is {"value": 6.5, "unit": "°C"}
